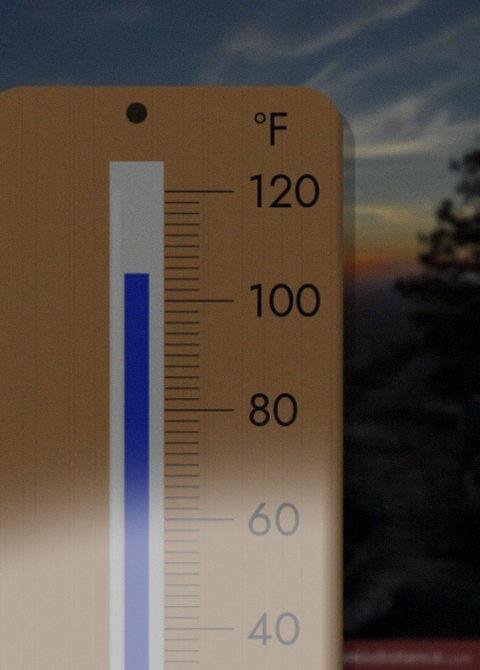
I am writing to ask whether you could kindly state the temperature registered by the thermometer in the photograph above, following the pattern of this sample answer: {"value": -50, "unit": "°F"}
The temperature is {"value": 105, "unit": "°F"}
